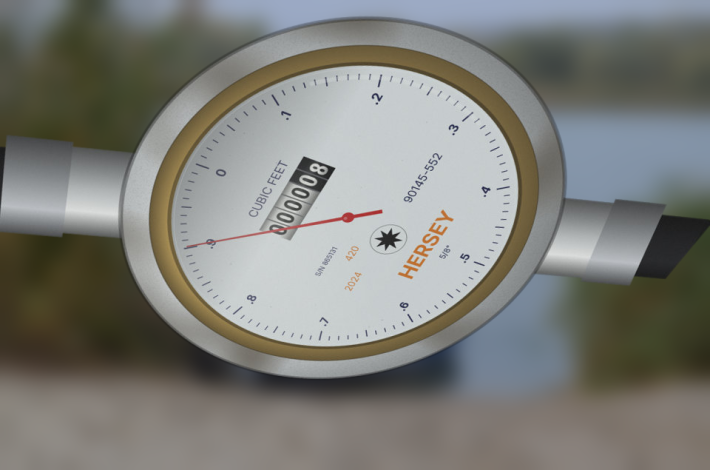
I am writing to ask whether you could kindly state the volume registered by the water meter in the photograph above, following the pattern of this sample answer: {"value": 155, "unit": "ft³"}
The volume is {"value": 7.90, "unit": "ft³"}
